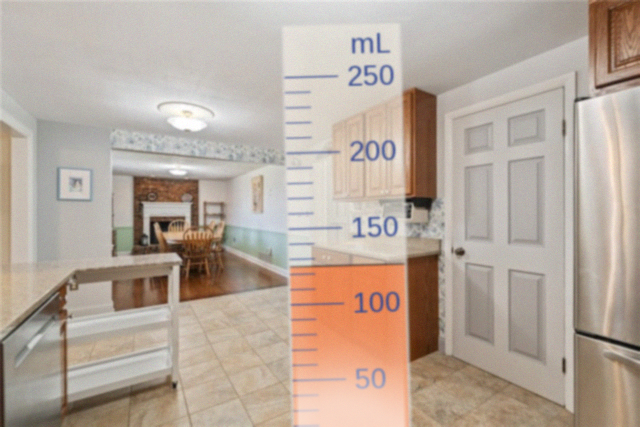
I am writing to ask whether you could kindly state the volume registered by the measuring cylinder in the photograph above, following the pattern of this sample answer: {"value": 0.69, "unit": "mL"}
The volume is {"value": 125, "unit": "mL"}
